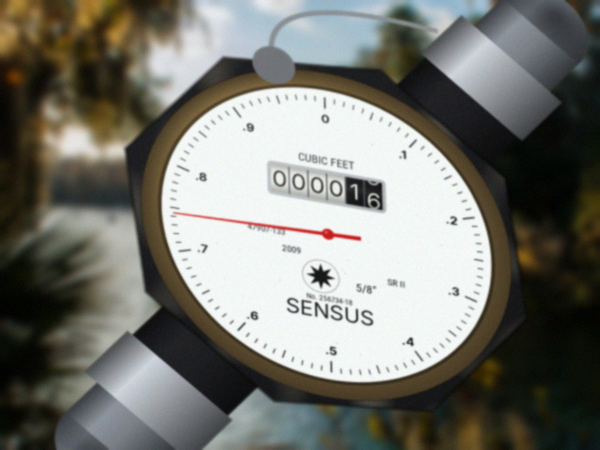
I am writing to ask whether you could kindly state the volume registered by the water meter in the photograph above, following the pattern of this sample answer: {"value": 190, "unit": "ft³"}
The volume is {"value": 15.74, "unit": "ft³"}
